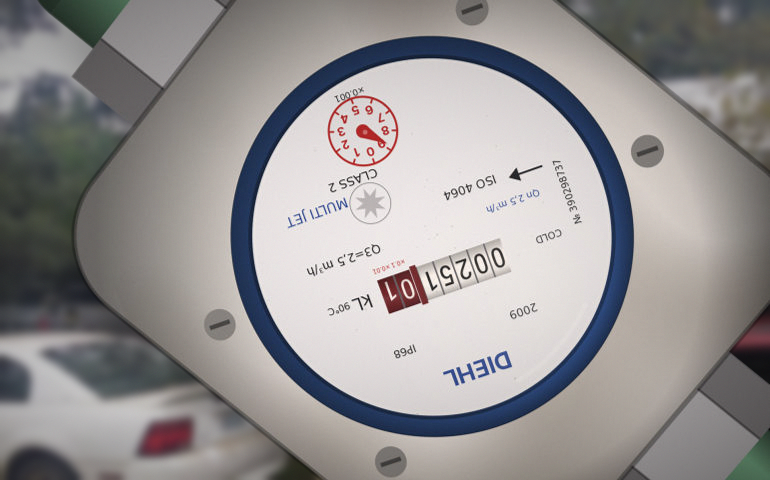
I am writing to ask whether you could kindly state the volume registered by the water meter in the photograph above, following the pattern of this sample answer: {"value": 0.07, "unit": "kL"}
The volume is {"value": 251.008, "unit": "kL"}
